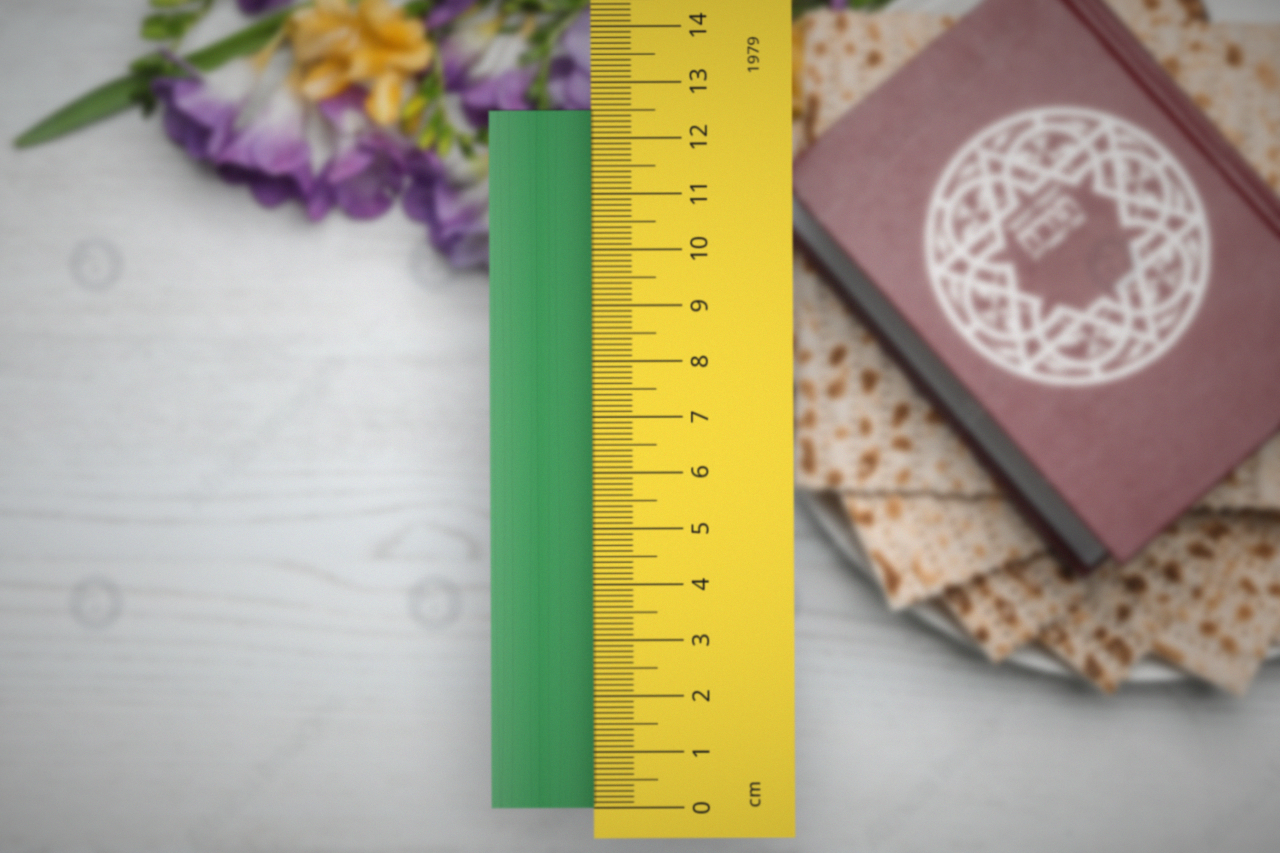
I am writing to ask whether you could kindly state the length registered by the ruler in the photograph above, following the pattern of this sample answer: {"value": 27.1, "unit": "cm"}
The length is {"value": 12.5, "unit": "cm"}
